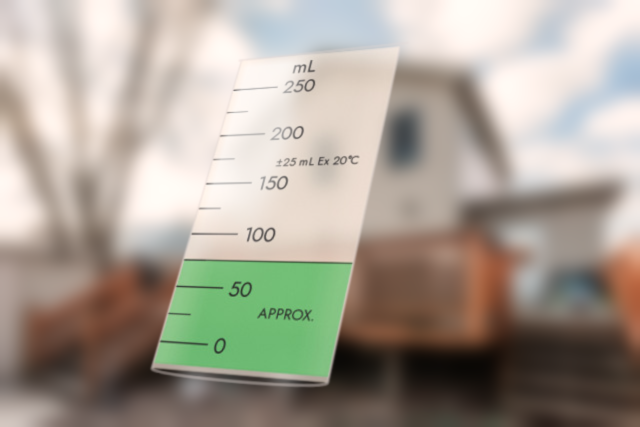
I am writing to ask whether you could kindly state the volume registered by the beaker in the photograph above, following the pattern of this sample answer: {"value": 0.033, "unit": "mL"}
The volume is {"value": 75, "unit": "mL"}
